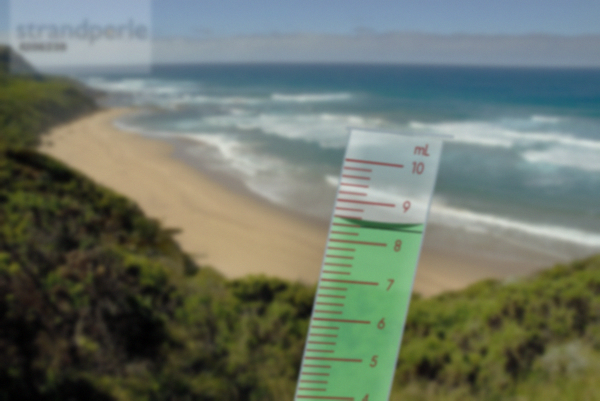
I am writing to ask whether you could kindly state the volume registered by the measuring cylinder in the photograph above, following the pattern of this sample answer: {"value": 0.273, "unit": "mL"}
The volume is {"value": 8.4, "unit": "mL"}
